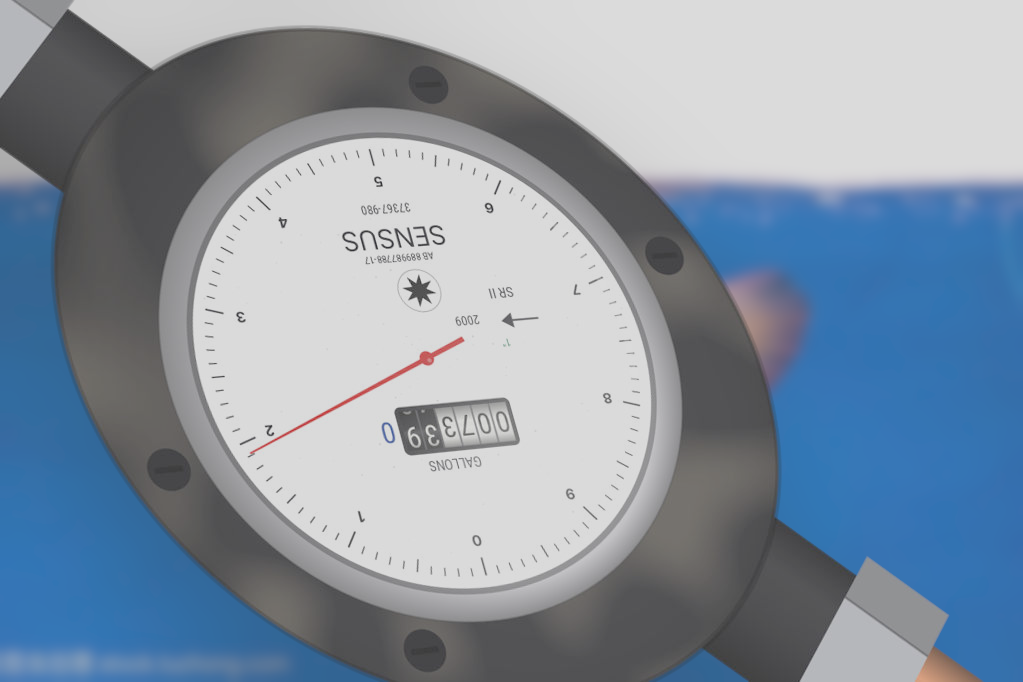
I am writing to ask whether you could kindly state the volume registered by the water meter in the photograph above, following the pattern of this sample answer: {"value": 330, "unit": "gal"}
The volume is {"value": 73391.9, "unit": "gal"}
